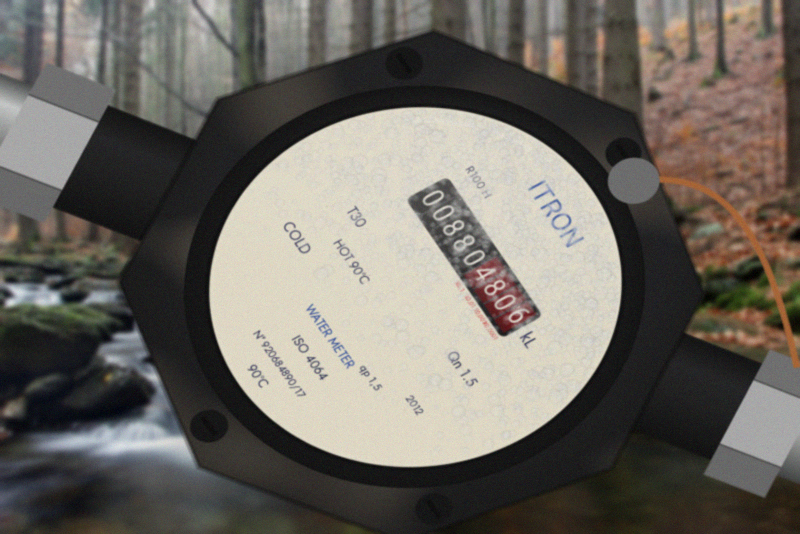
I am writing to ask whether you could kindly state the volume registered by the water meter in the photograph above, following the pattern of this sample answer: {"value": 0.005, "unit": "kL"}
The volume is {"value": 880.4806, "unit": "kL"}
